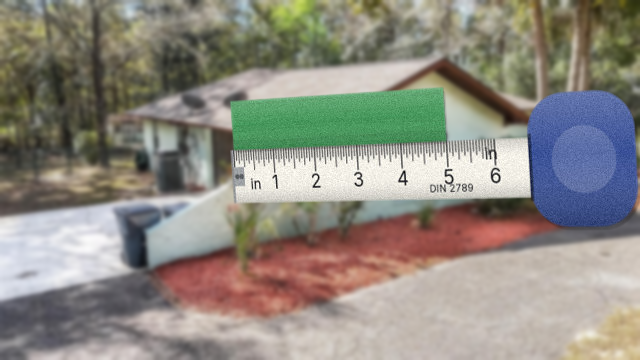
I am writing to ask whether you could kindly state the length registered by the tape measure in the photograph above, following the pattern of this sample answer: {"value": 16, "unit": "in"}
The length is {"value": 5, "unit": "in"}
